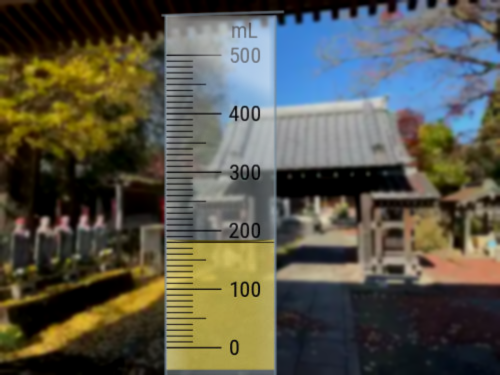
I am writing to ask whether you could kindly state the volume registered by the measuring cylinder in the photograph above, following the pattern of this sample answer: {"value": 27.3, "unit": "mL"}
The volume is {"value": 180, "unit": "mL"}
